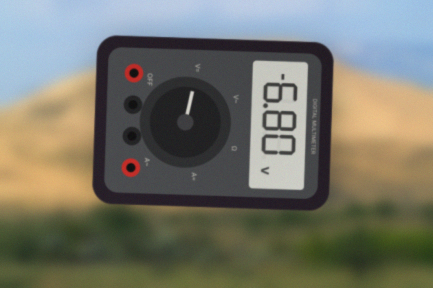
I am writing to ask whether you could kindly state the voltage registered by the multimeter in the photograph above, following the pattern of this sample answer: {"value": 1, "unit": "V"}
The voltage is {"value": -6.80, "unit": "V"}
